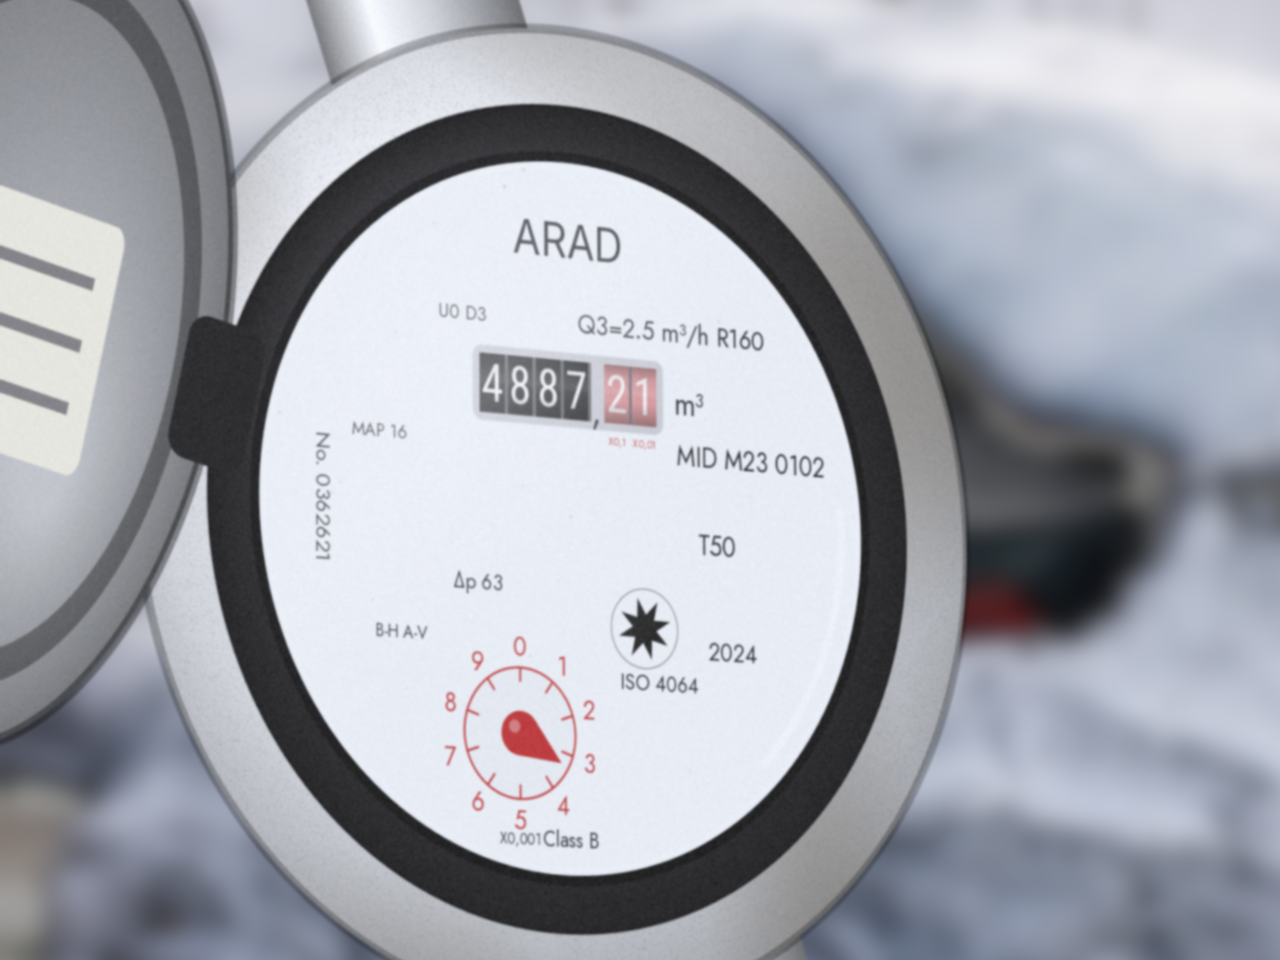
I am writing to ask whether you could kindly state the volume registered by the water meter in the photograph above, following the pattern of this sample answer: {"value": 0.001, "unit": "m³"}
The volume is {"value": 4887.213, "unit": "m³"}
